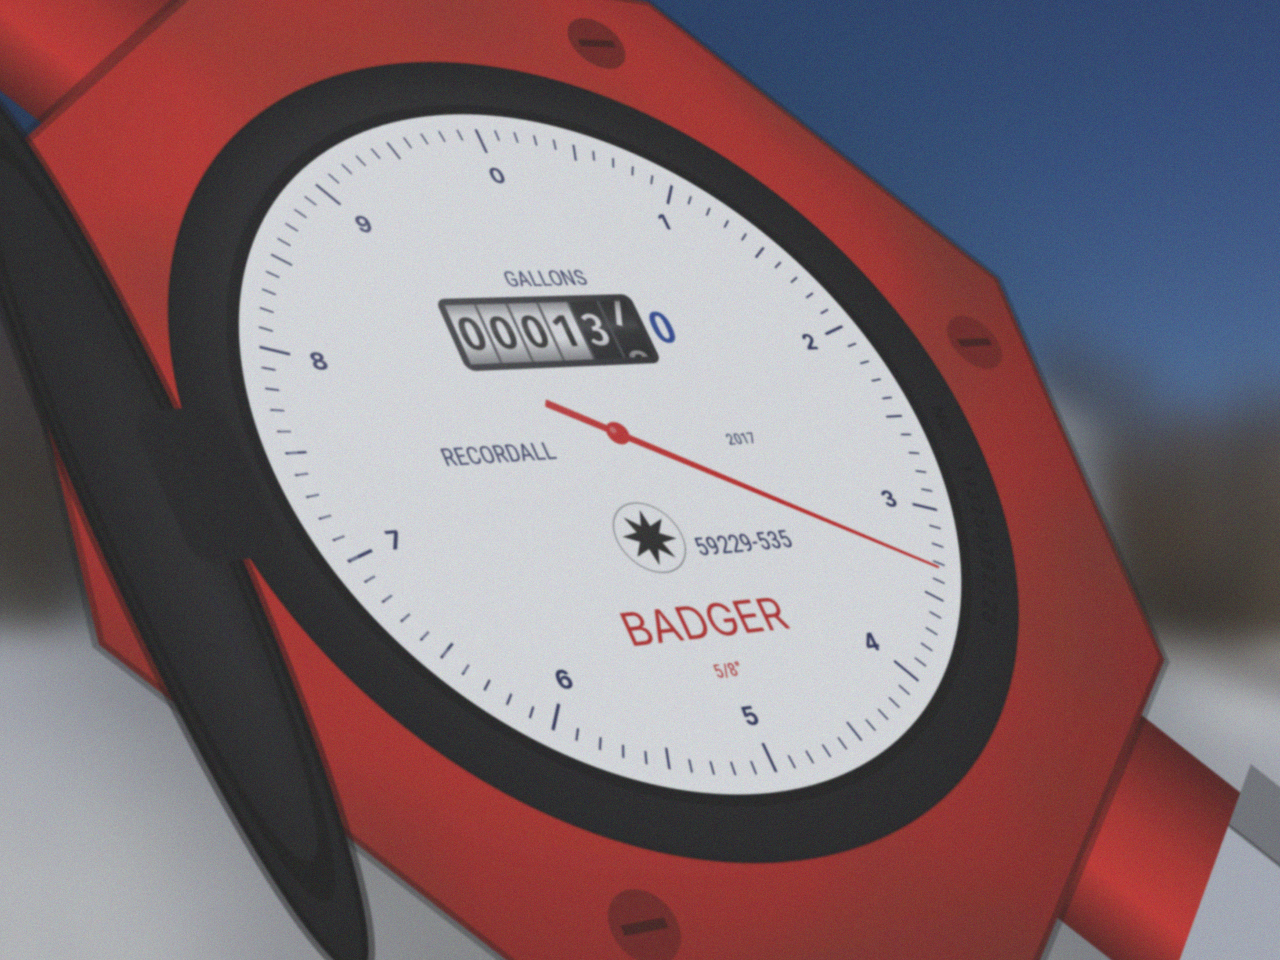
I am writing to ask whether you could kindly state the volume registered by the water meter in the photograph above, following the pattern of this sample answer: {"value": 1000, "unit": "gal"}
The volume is {"value": 1373.3, "unit": "gal"}
